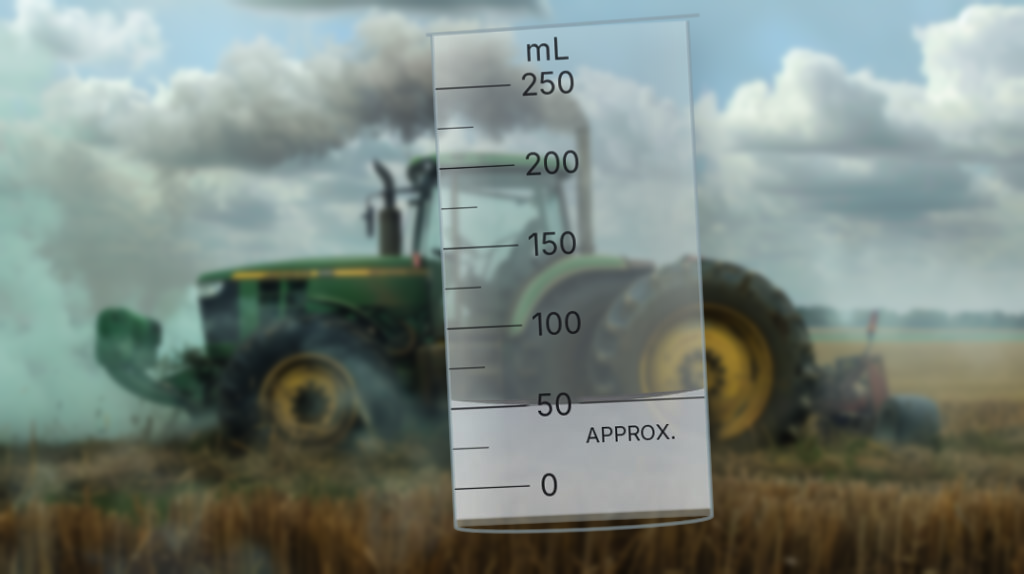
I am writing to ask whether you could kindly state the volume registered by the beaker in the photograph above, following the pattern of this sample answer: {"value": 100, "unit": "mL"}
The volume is {"value": 50, "unit": "mL"}
